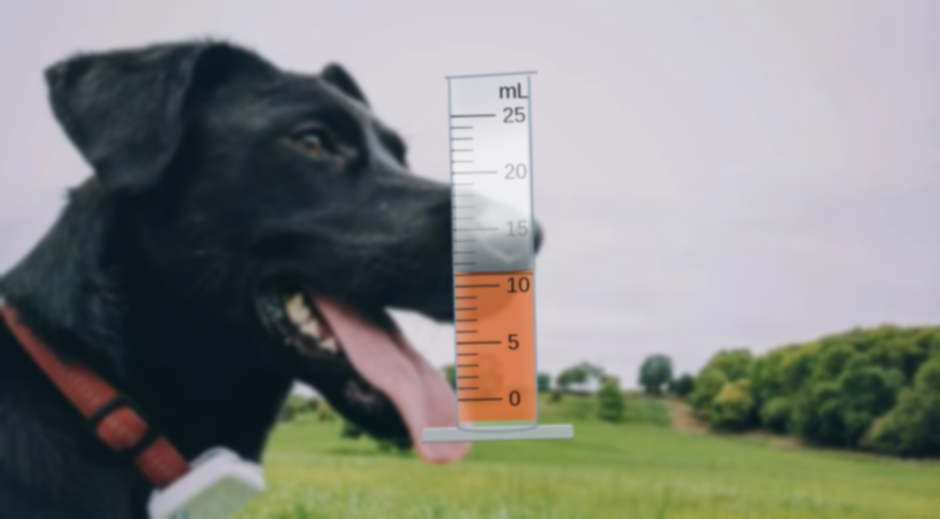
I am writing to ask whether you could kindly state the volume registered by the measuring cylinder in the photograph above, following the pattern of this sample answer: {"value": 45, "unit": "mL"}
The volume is {"value": 11, "unit": "mL"}
